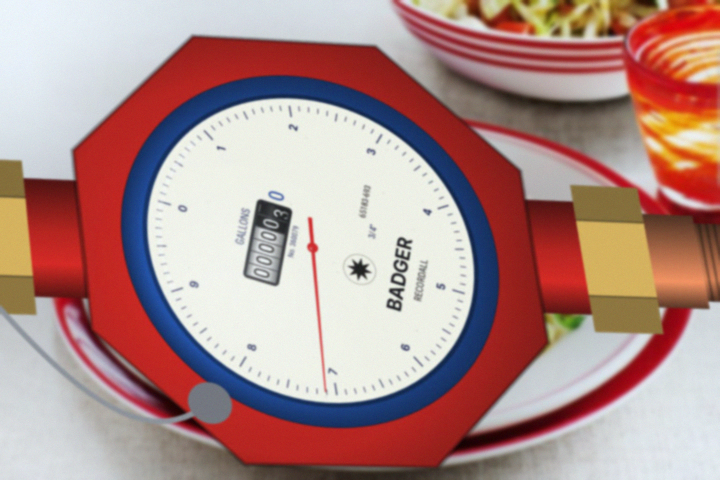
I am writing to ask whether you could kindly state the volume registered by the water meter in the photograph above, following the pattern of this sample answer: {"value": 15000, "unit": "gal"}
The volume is {"value": 27.1, "unit": "gal"}
